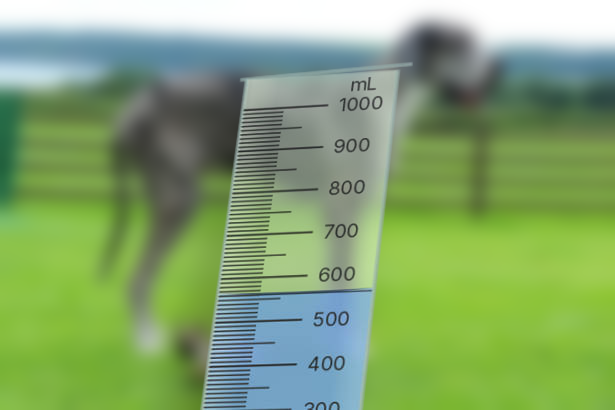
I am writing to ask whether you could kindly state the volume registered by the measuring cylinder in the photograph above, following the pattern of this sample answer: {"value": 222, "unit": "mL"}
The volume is {"value": 560, "unit": "mL"}
